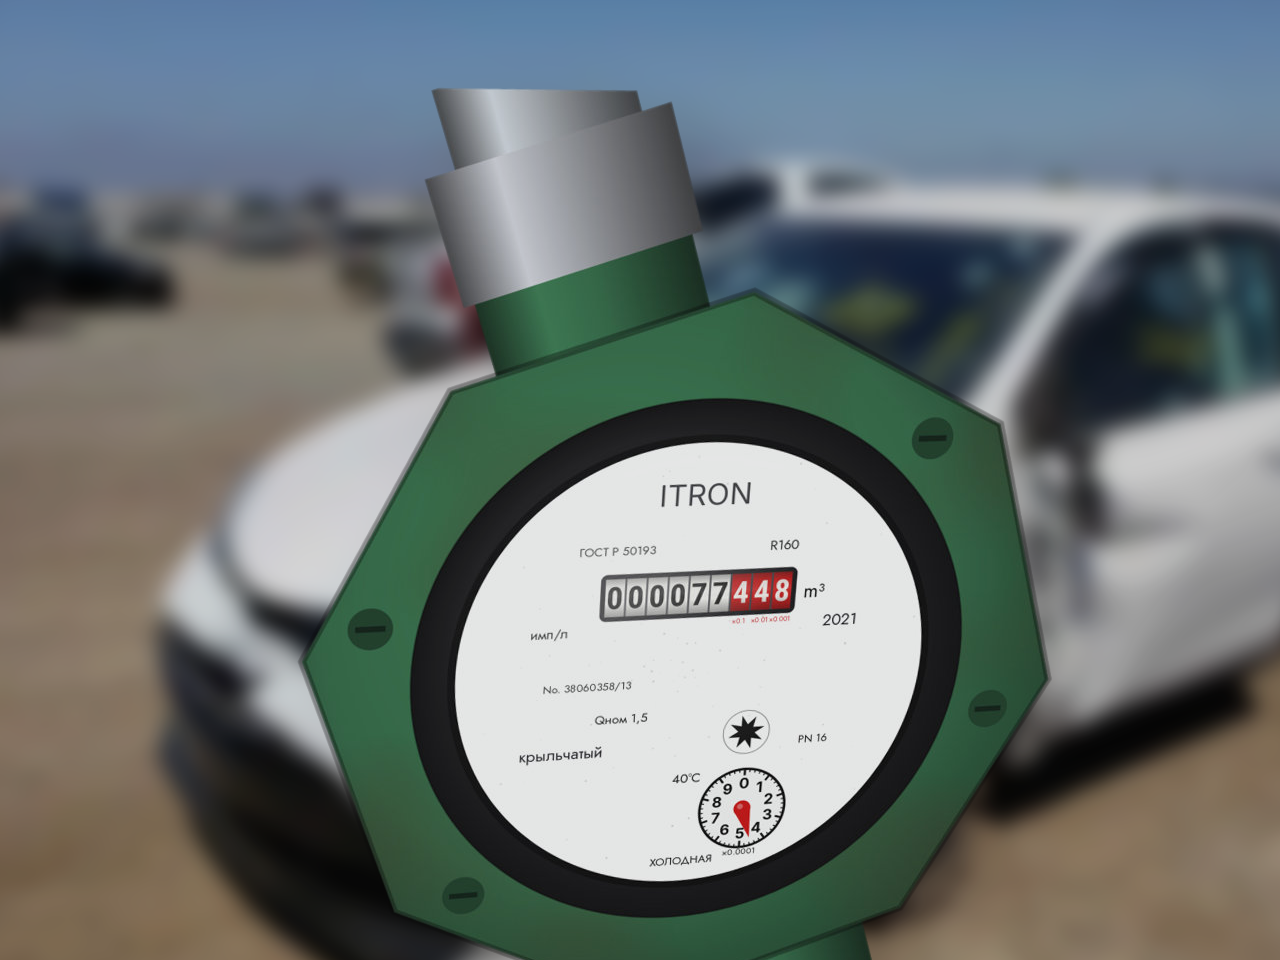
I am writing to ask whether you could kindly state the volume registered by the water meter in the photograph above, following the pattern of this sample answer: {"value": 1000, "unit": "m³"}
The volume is {"value": 77.4484, "unit": "m³"}
